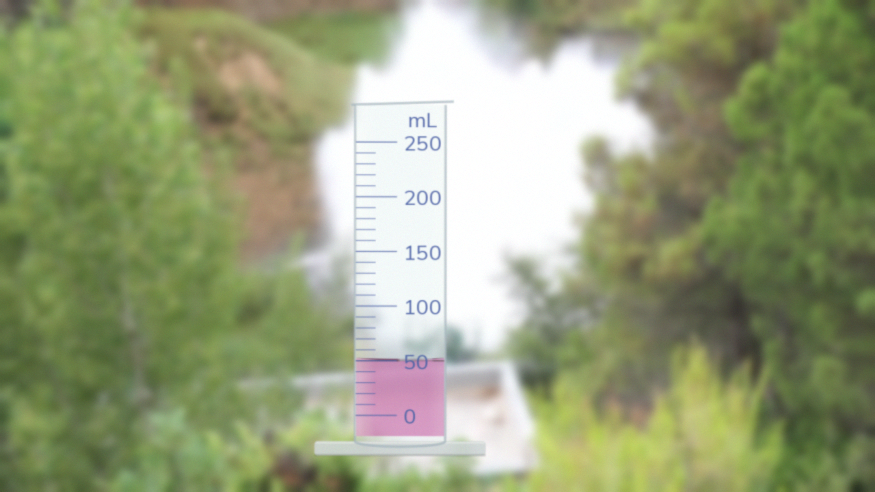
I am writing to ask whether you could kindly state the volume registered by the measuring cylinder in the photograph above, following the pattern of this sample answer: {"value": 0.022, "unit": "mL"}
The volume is {"value": 50, "unit": "mL"}
